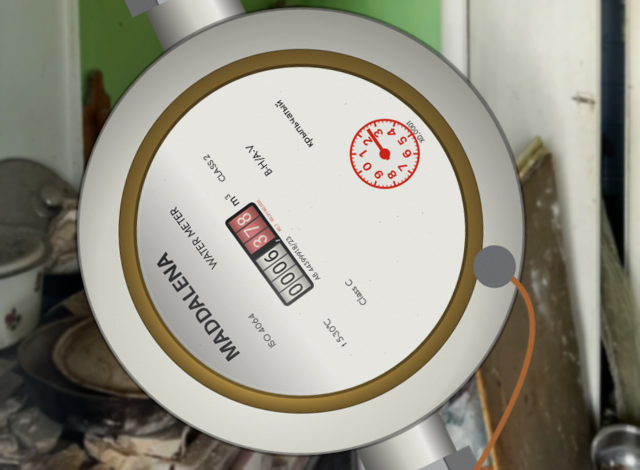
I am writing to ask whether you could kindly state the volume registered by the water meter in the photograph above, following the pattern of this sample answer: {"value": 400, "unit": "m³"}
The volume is {"value": 6.3782, "unit": "m³"}
